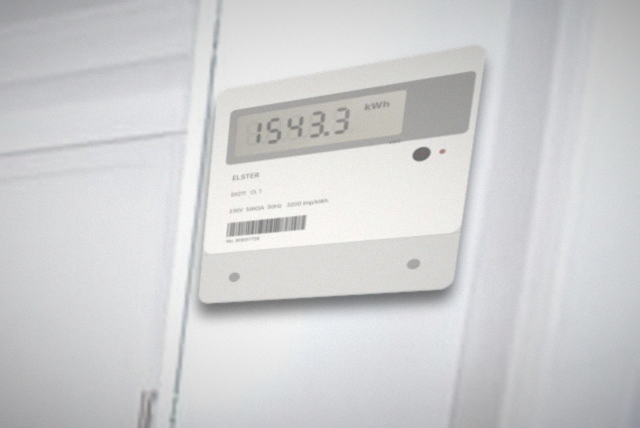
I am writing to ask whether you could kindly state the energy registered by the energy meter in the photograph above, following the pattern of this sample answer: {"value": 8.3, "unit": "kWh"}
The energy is {"value": 1543.3, "unit": "kWh"}
